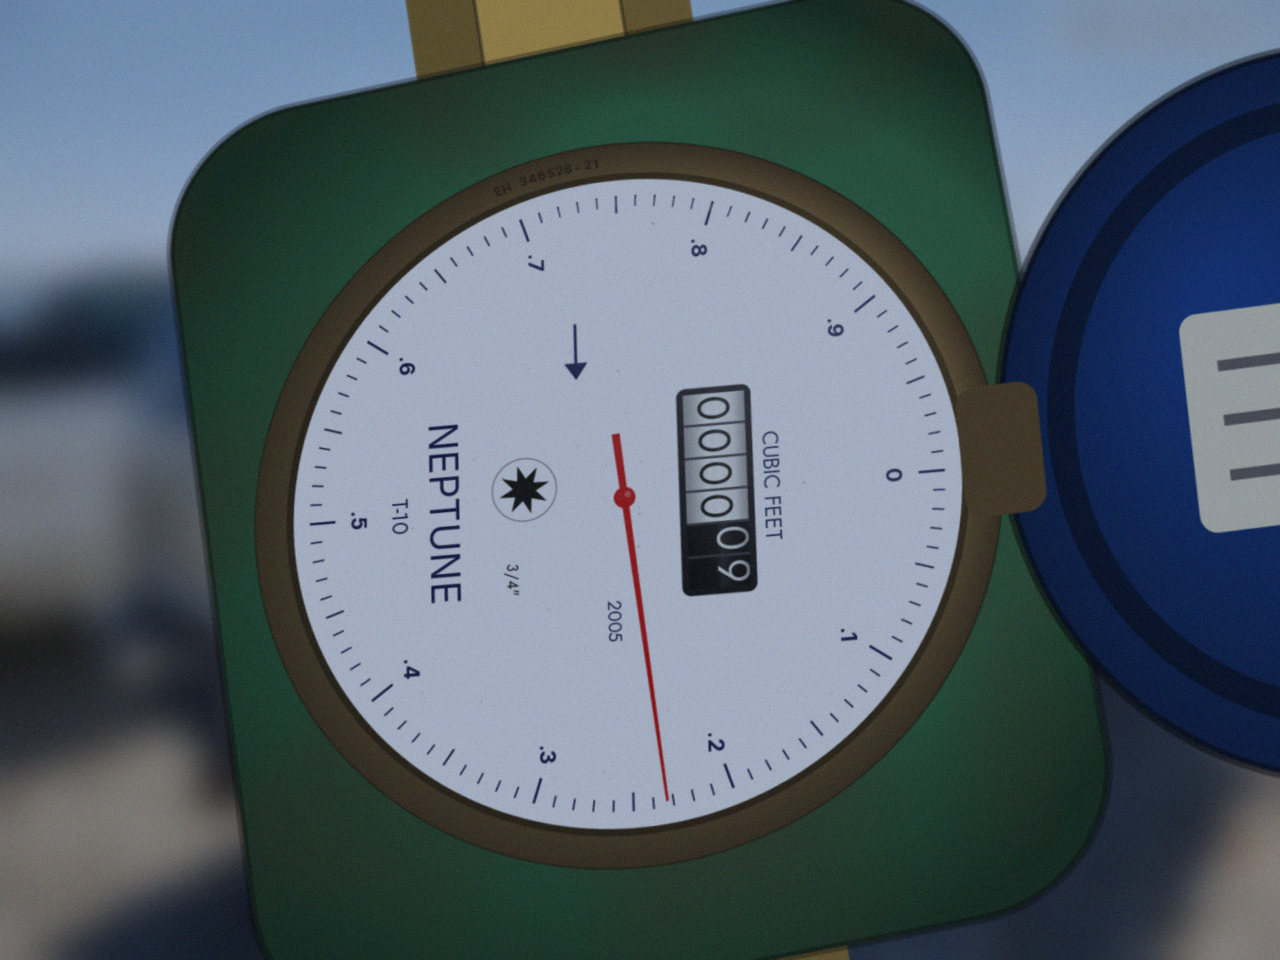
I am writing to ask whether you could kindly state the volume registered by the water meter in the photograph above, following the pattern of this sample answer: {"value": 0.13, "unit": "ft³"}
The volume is {"value": 9.23, "unit": "ft³"}
